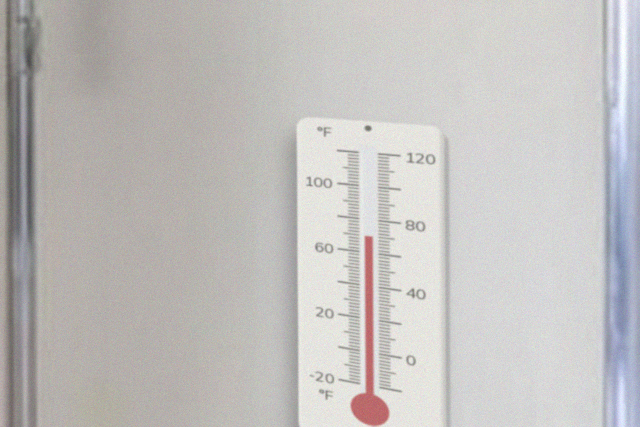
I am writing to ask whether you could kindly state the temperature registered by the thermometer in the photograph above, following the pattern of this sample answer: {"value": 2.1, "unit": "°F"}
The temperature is {"value": 70, "unit": "°F"}
